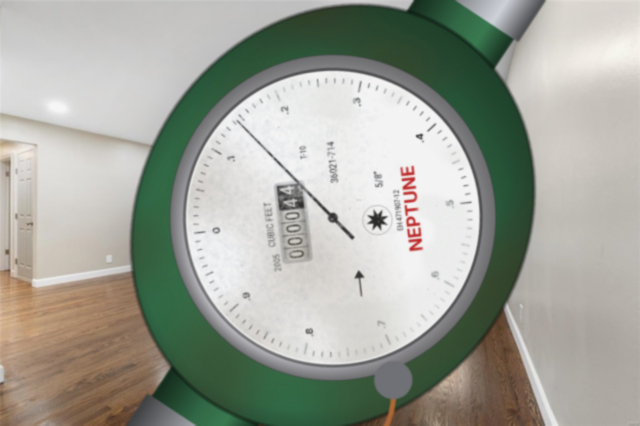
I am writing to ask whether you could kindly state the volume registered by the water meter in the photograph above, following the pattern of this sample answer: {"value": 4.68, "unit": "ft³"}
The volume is {"value": 44.14, "unit": "ft³"}
